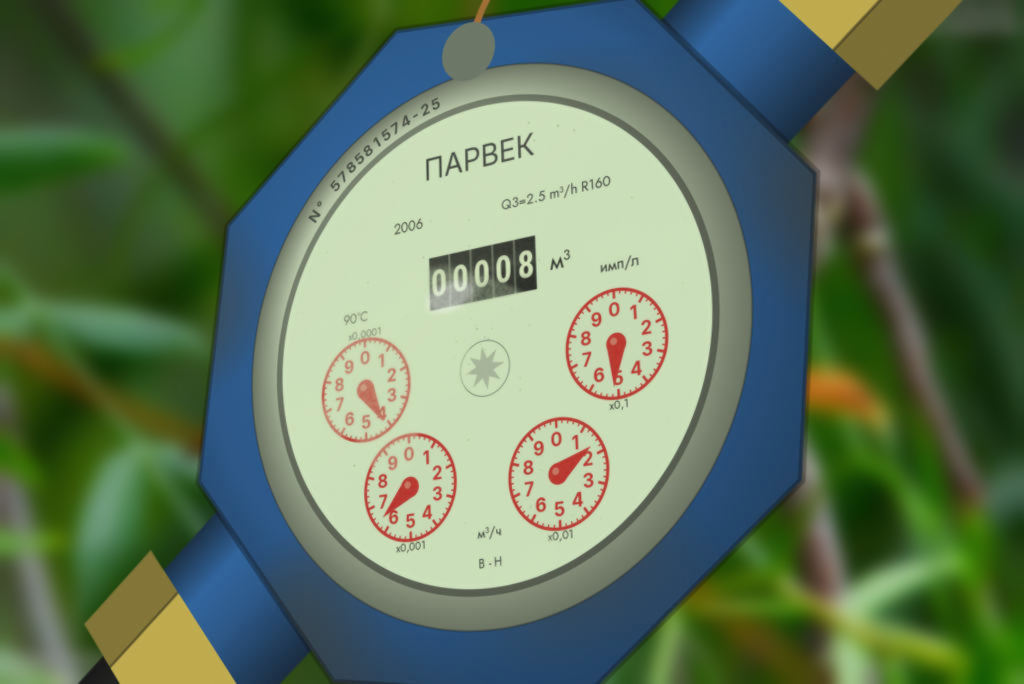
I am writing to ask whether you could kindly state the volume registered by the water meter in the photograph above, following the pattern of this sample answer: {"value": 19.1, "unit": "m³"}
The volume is {"value": 8.5164, "unit": "m³"}
